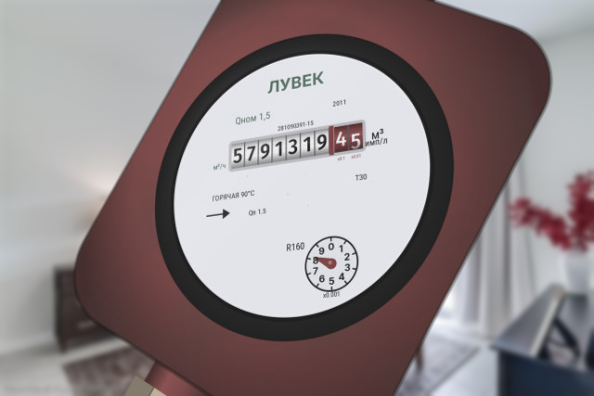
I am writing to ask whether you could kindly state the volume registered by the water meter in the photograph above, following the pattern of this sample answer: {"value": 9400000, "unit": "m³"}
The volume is {"value": 5791319.448, "unit": "m³"}
